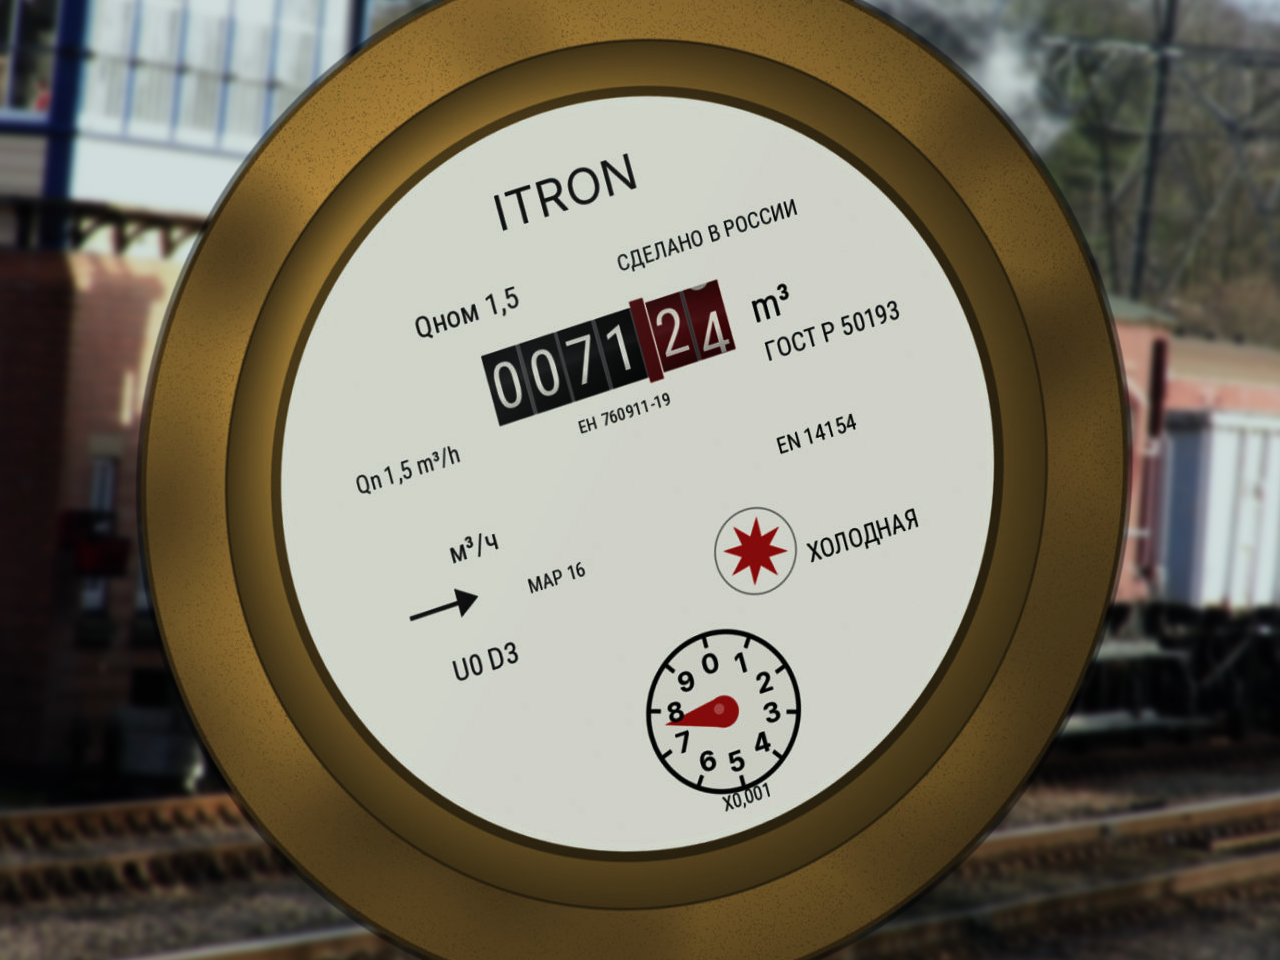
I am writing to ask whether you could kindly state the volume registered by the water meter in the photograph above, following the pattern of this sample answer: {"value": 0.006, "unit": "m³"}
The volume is {"value": 71.237, "unit": "m³"}
